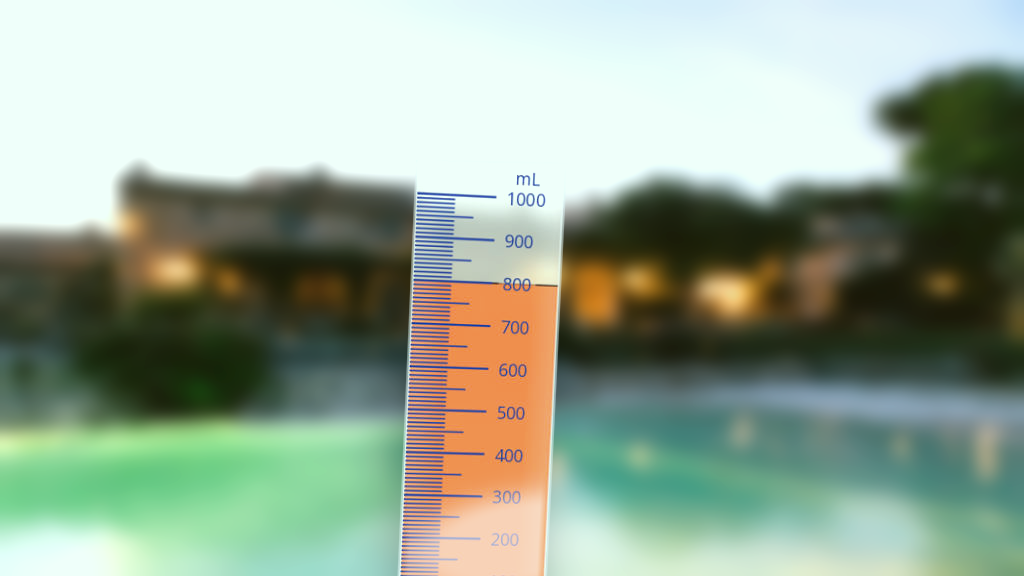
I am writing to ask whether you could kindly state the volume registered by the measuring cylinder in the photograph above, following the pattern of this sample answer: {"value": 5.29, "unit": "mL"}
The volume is {"value": 800, "unit": "mL"}
